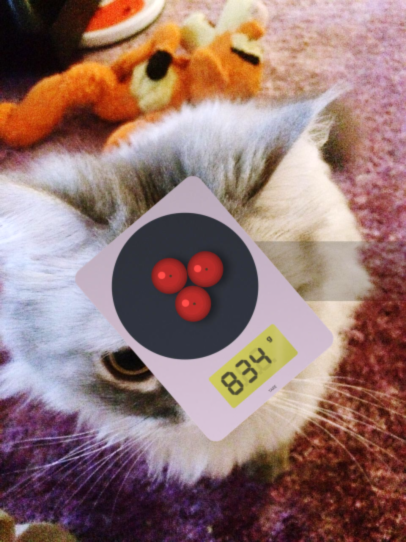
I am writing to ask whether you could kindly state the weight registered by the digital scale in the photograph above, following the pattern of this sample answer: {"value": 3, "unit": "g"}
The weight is {"value": 834, "unit": "g"}
